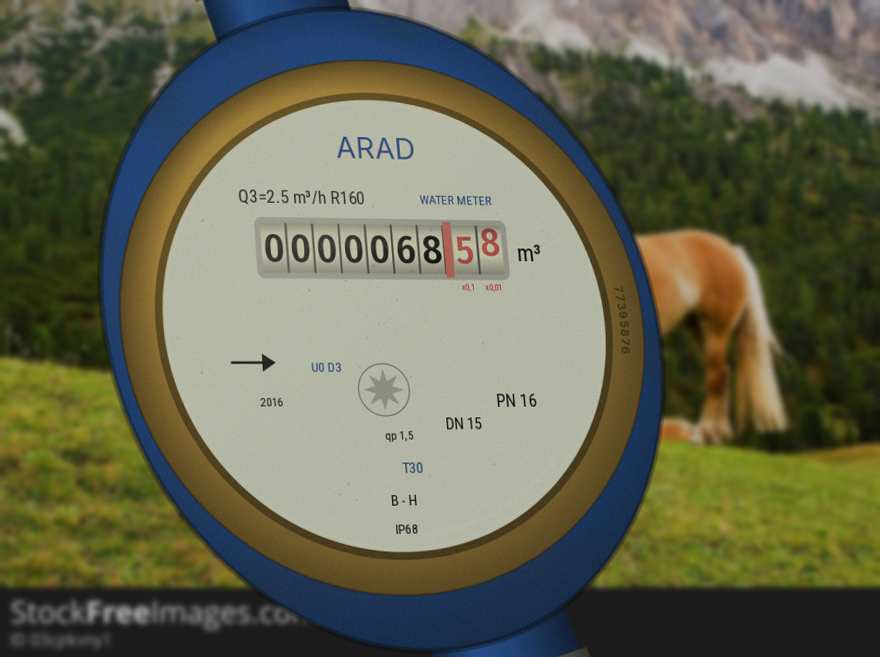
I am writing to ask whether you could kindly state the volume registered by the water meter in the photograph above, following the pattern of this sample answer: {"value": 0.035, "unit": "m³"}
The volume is {"value": 68.58, "unit": "m³"}
